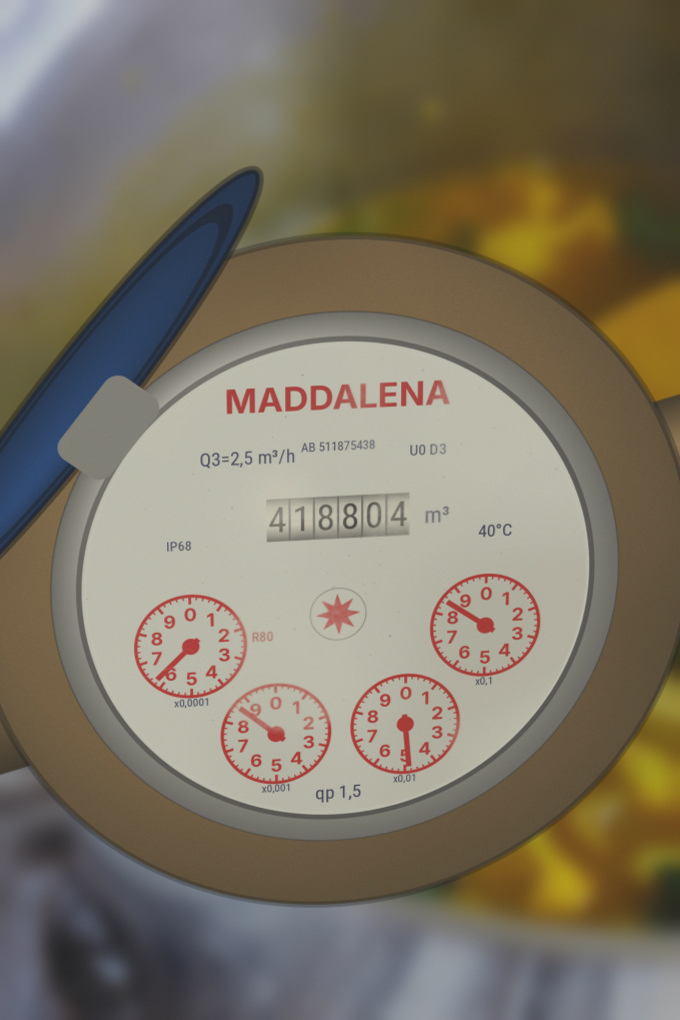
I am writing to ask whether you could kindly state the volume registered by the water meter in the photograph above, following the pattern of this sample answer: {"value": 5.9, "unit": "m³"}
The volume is {"value": 418804.8486, "unit": "m³"}
